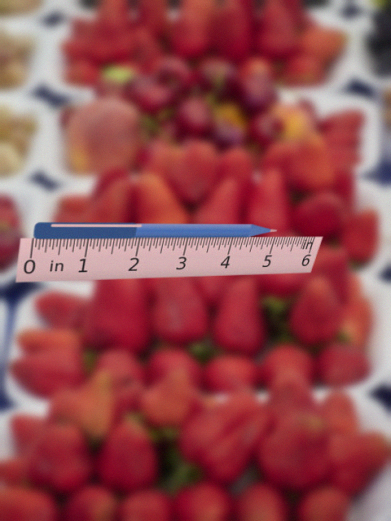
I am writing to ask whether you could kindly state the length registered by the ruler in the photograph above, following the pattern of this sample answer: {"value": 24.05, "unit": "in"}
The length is {"value": 5, "unit": "in"}
